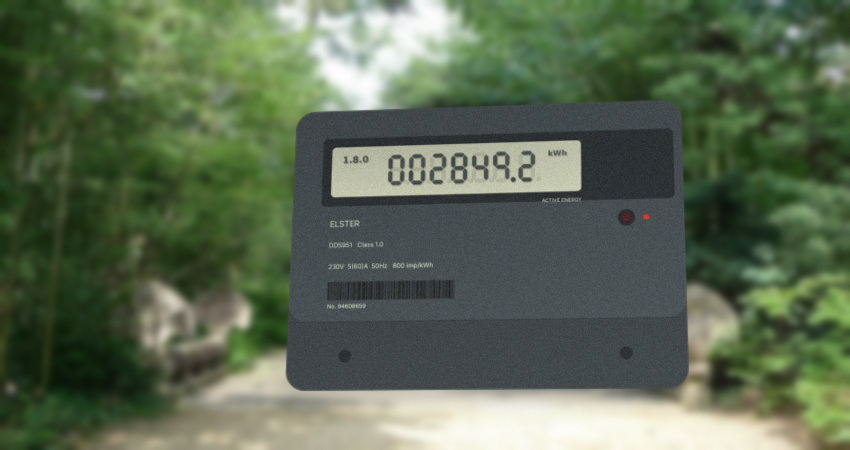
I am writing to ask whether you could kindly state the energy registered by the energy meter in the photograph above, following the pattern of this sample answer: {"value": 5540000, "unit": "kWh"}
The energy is {"value": 2849.2, "unit": "kWh"}
